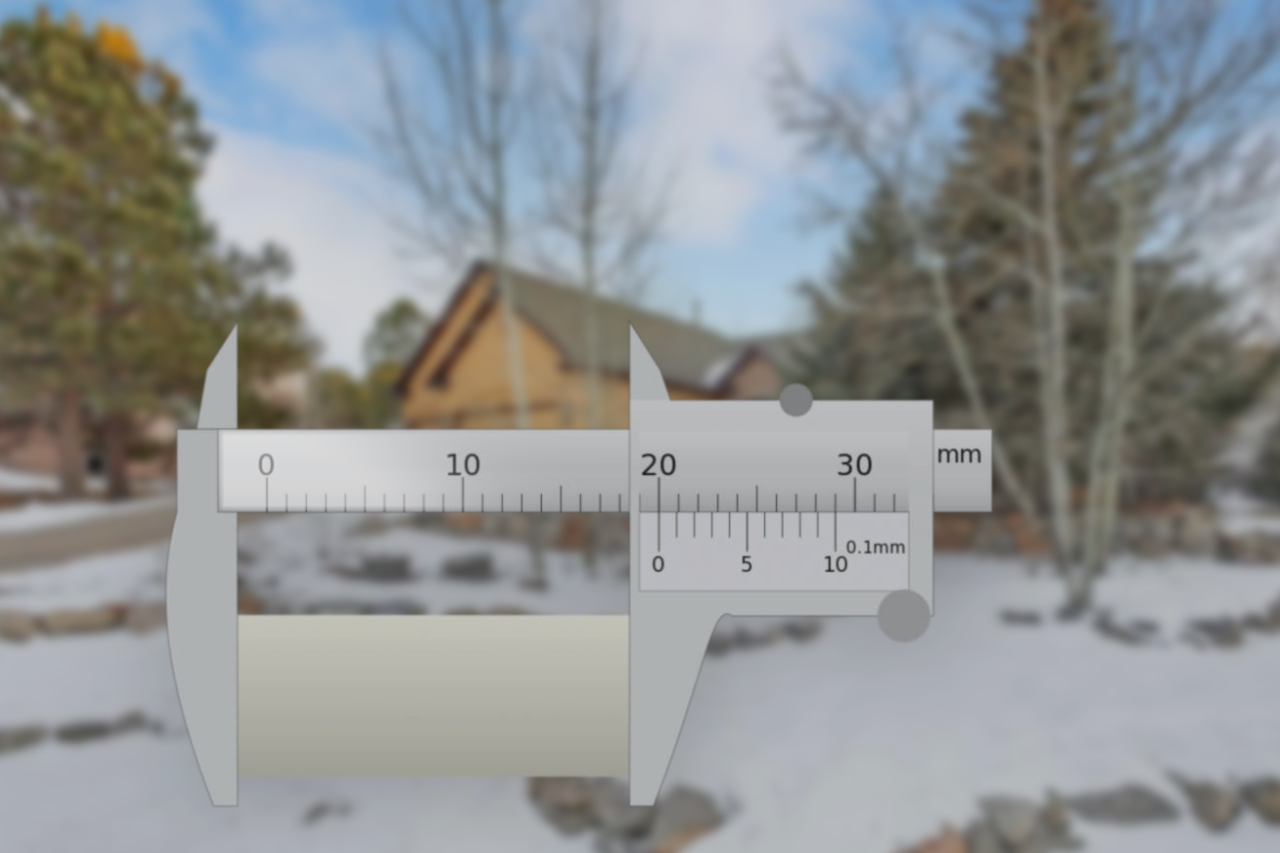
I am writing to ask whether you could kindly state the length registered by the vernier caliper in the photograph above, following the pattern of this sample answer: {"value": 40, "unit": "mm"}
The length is {"value": 20.0, "unit": "mm"}
